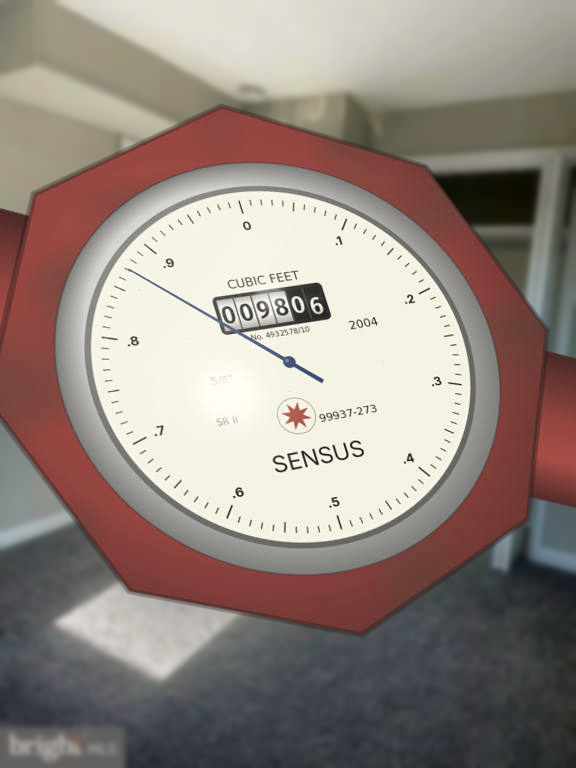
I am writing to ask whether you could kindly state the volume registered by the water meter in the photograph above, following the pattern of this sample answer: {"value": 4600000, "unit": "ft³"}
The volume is {"value": 9805.87, "unit": "ft³"}
